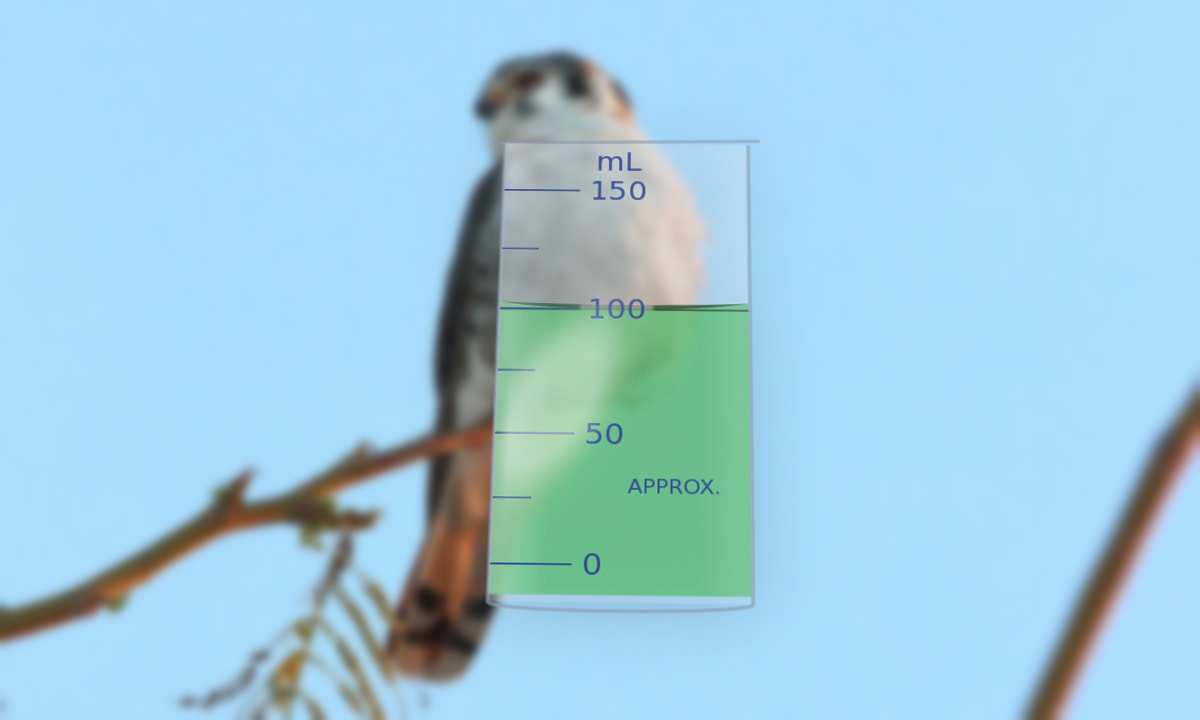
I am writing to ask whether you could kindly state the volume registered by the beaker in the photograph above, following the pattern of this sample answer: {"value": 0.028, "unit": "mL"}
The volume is {"value": 100, "unit": "mL"}
